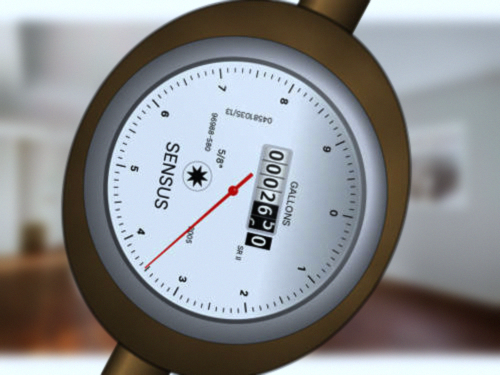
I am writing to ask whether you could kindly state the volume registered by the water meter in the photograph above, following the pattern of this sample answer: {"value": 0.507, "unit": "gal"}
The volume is {"value": 2653.5, "unit": "gal"}
